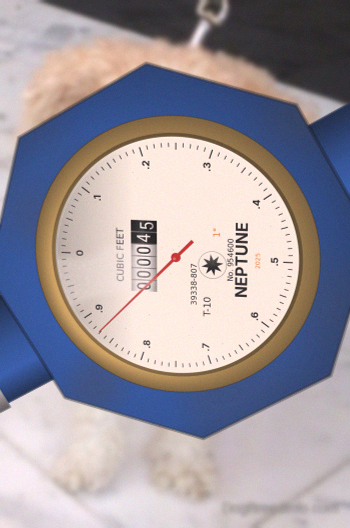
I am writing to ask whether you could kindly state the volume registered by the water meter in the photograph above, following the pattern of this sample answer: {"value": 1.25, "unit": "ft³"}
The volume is {"value": 44.87, "unit": "ft³"}
